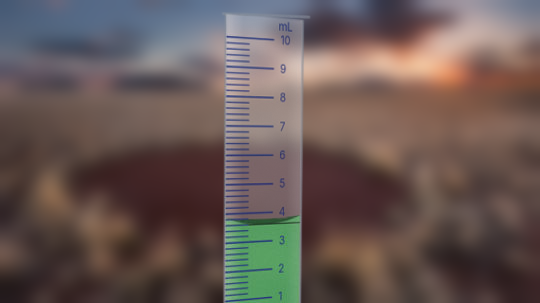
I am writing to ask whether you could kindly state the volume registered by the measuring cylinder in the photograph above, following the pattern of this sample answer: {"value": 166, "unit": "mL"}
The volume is {"value": 3.6, "unit": "mL"}
